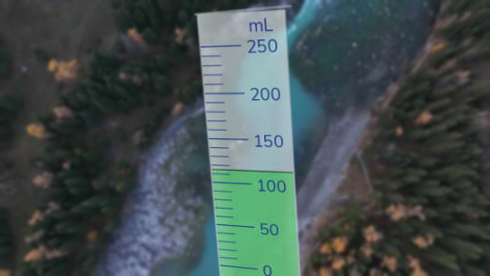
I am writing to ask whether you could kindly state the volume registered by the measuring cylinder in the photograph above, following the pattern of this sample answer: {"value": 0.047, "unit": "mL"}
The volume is {"value": 115, "unit": "mL"}
